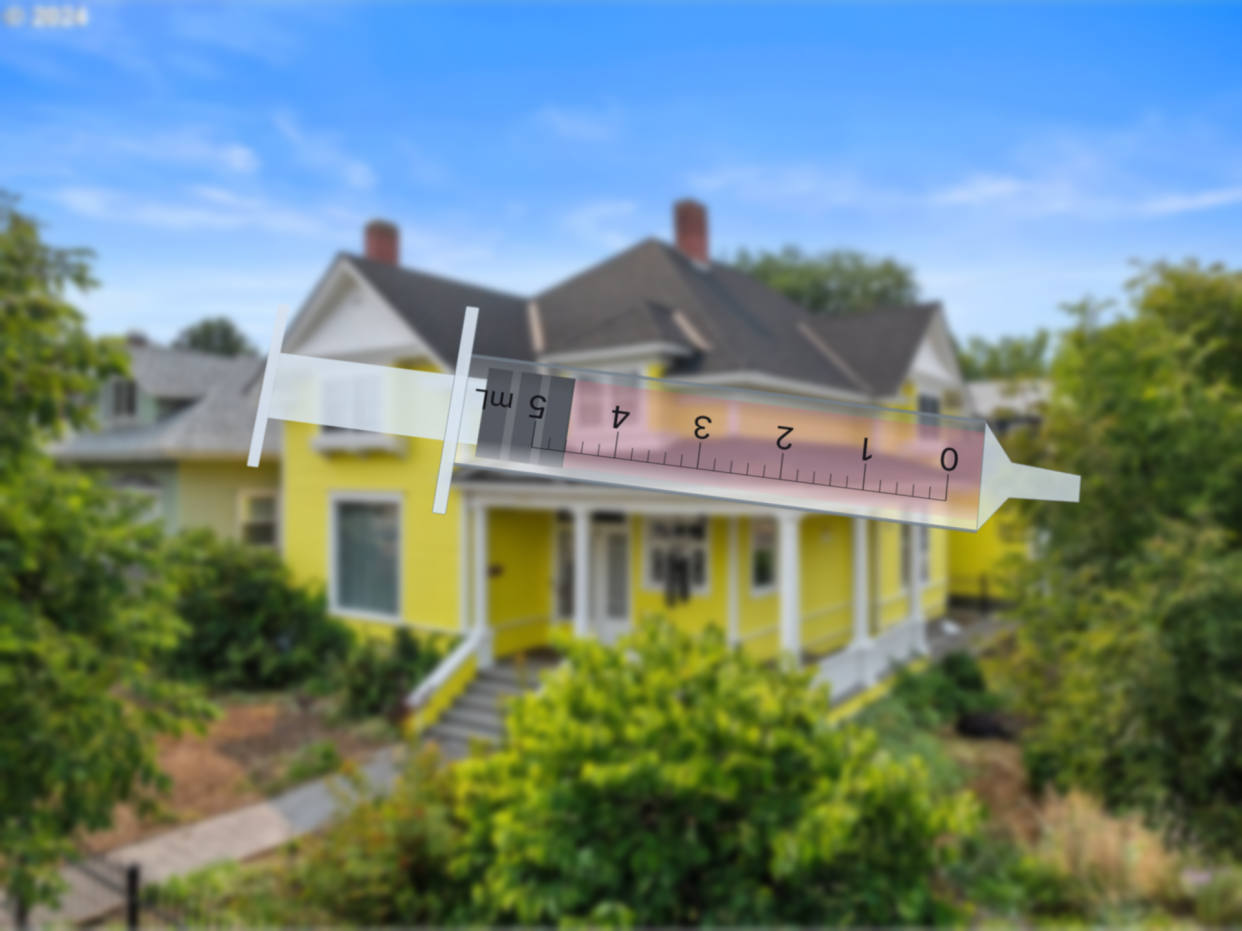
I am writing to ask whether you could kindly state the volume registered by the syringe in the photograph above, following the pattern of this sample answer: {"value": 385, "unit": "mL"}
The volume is {"value": 4.6, "unit": "mL"}
